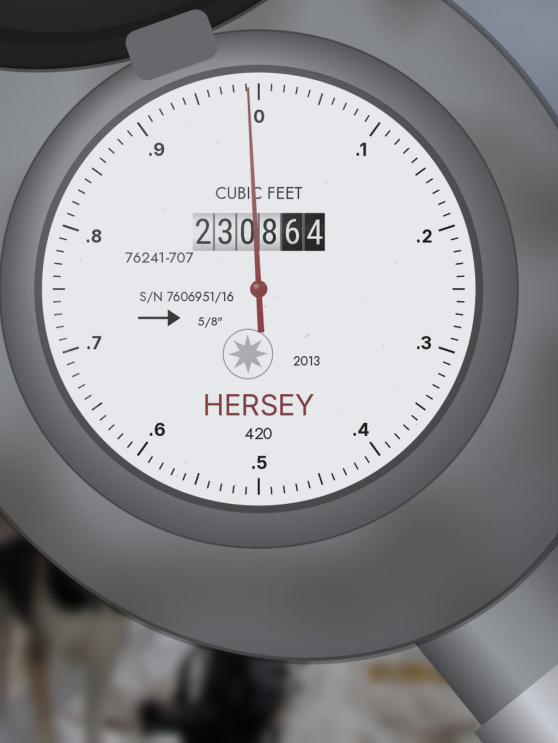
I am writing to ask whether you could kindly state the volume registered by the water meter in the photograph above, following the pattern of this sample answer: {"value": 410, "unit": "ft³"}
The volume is {"value": 230863.99, "unit": "ft³"}
